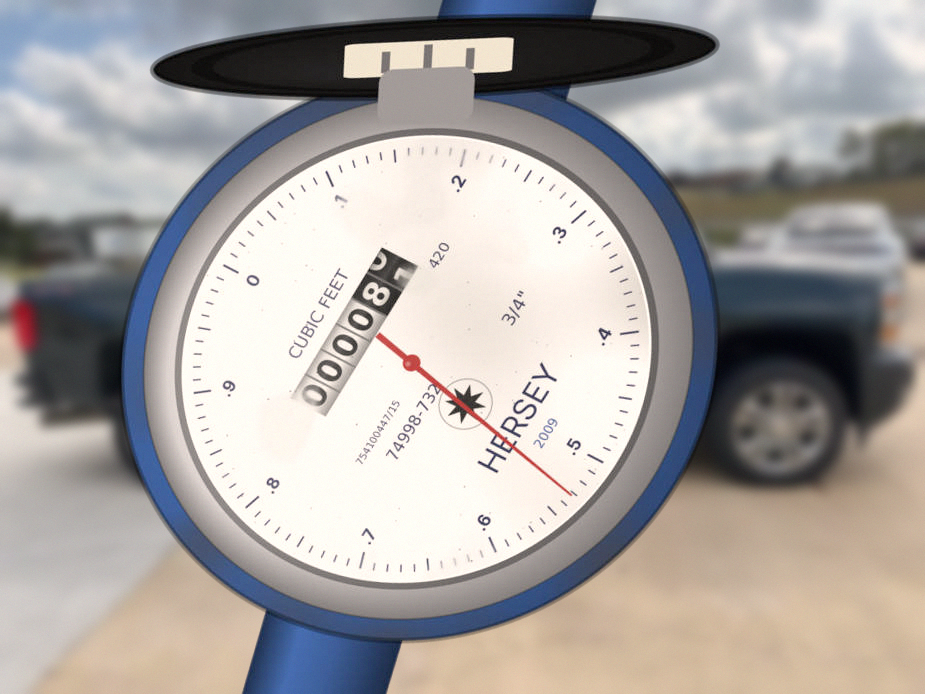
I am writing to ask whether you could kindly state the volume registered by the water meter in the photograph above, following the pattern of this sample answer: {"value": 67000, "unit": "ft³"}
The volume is {"value": 80.53, "unit": "ft³"}
